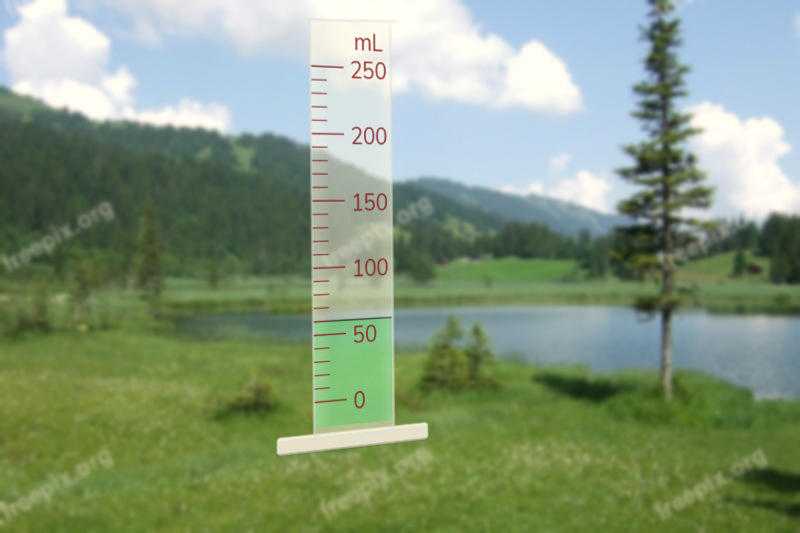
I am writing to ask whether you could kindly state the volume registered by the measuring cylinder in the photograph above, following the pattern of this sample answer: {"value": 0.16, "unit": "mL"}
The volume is {"value": 60, "unit": "mL"}
